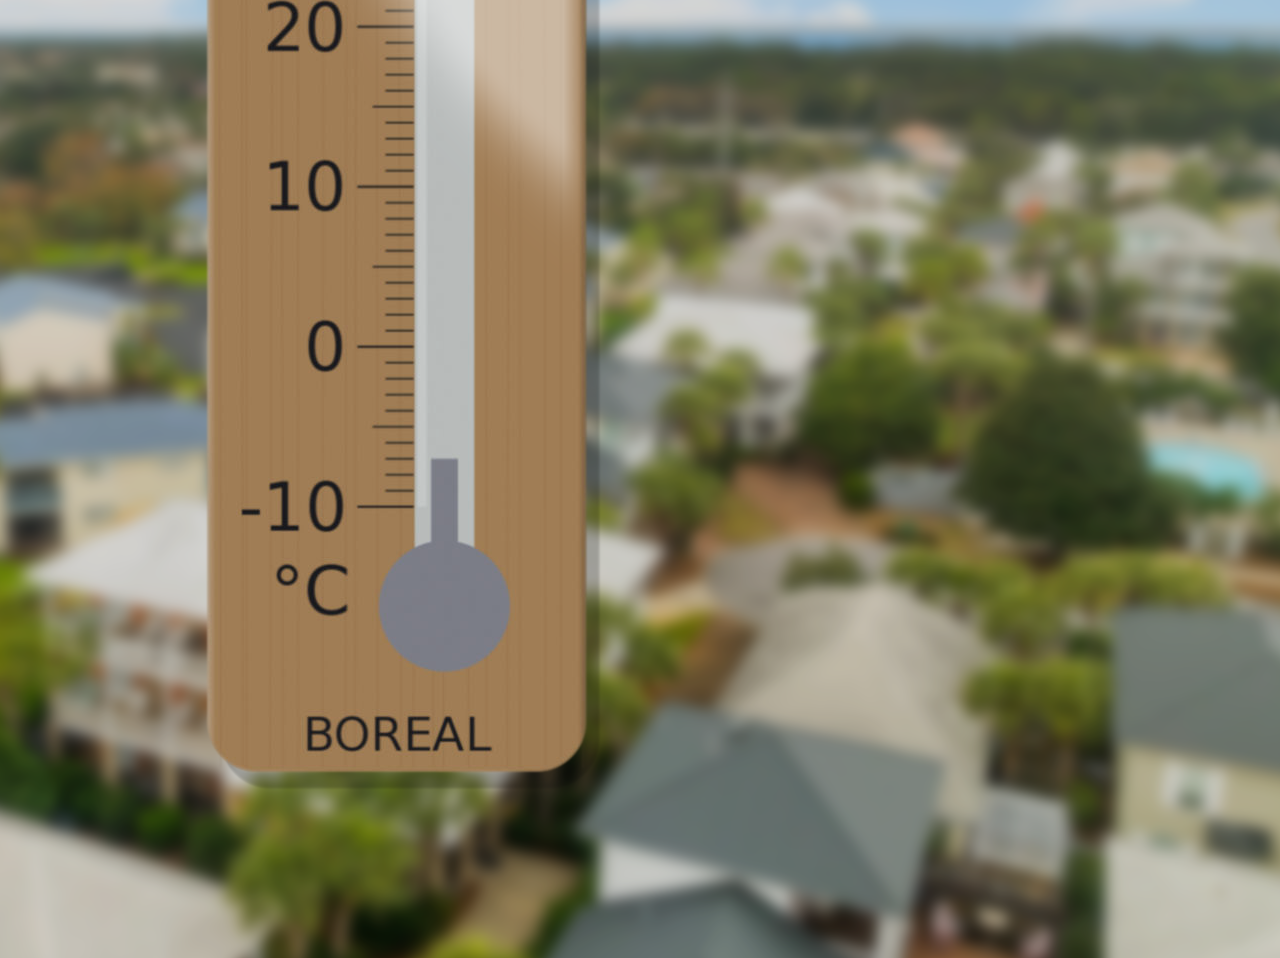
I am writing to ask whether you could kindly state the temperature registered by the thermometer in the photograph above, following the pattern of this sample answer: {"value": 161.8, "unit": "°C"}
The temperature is {"value": -7, "unit": "°C"}
